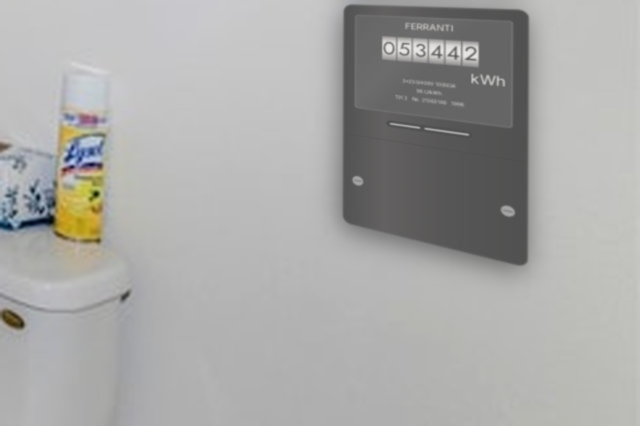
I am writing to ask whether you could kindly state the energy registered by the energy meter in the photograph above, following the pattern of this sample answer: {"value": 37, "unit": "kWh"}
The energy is {"value": 53442, "unit": "kWh"}
